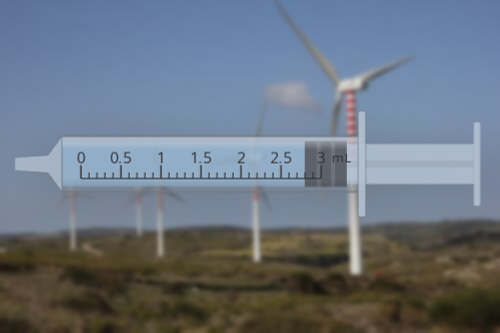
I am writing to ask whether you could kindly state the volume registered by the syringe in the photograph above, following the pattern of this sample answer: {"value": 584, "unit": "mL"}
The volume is {"value": 2.8, "unit": "mL"}
